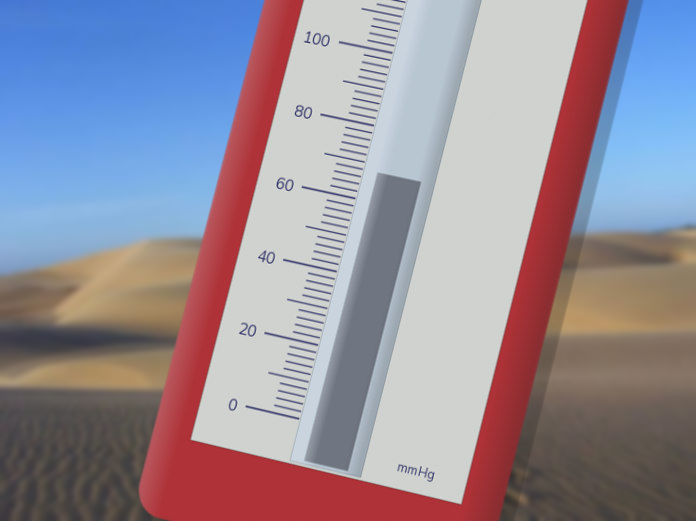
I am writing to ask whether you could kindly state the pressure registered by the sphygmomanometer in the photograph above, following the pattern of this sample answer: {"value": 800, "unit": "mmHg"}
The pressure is {"value": 68, "unit": "mmHg"}
